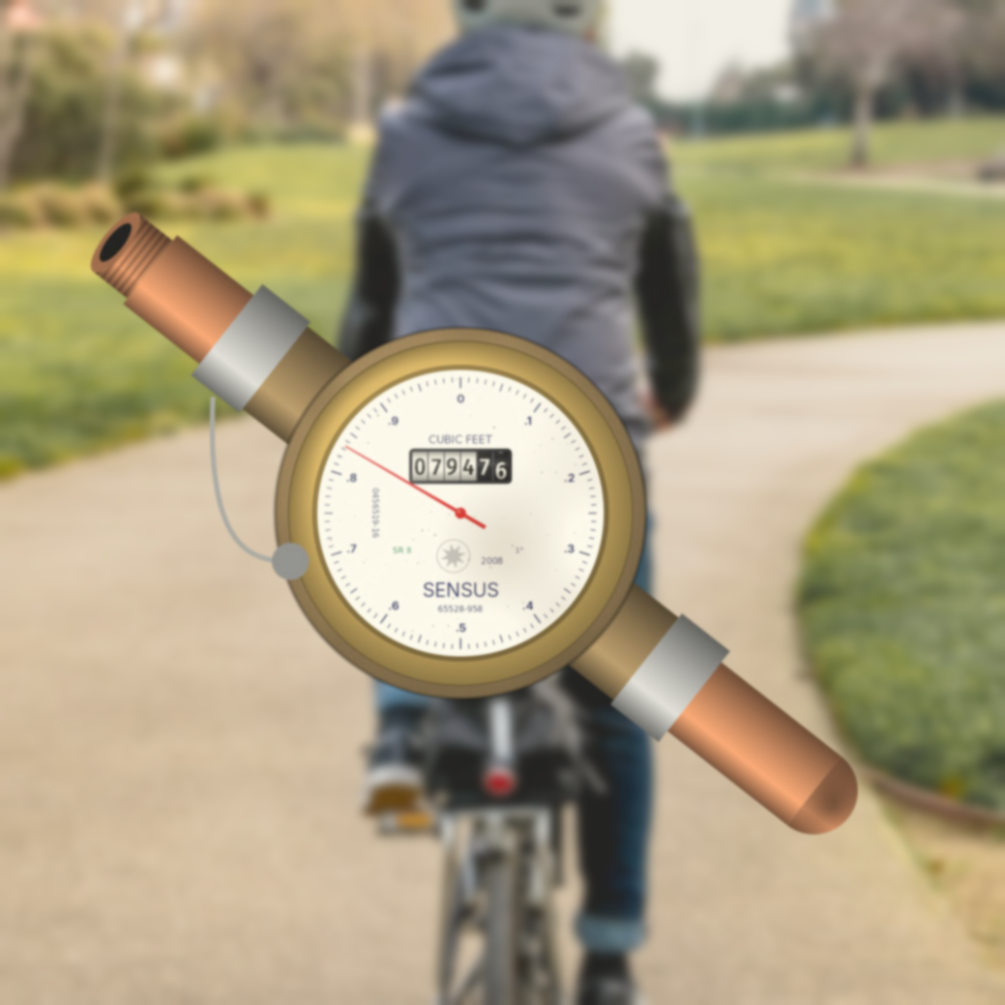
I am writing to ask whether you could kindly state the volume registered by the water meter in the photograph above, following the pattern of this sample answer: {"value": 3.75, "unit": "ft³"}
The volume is {"value": 79475.83, "unit": "ft³"}
